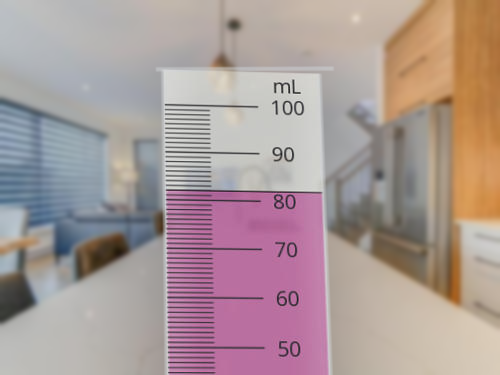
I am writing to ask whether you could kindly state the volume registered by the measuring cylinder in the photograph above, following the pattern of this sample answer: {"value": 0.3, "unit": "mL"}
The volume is {"value": 82, "unit": "mL"}
